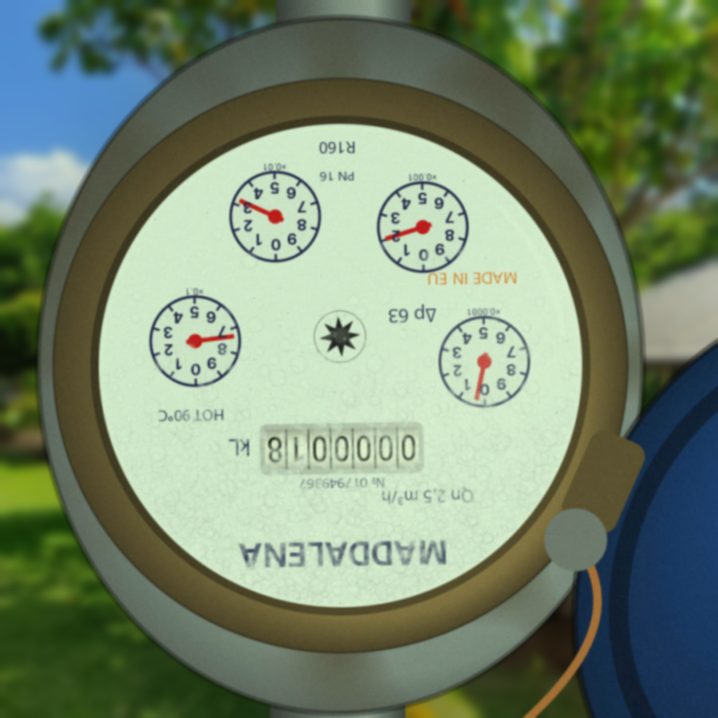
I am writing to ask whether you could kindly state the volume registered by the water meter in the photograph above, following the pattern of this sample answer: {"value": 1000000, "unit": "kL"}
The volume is {"value": 18.7320, "unit": "kL"}
